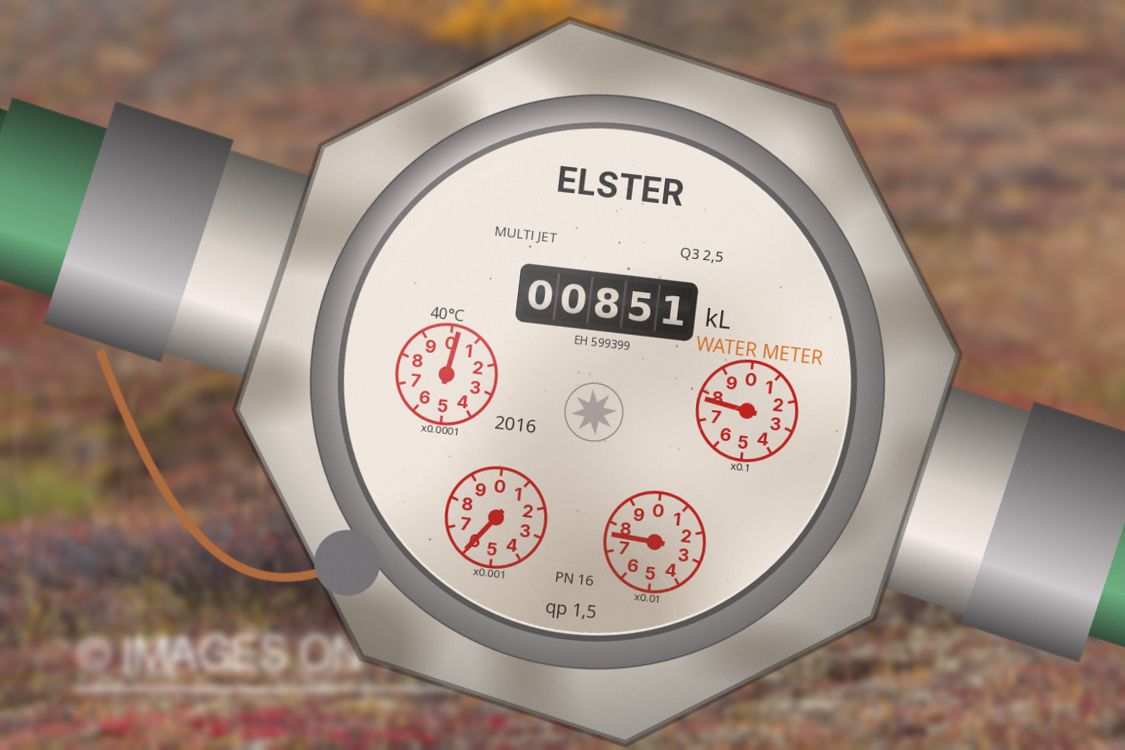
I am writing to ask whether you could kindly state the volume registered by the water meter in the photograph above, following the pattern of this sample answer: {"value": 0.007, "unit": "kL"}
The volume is {"value": 851.7760, "unit": "kL"}
